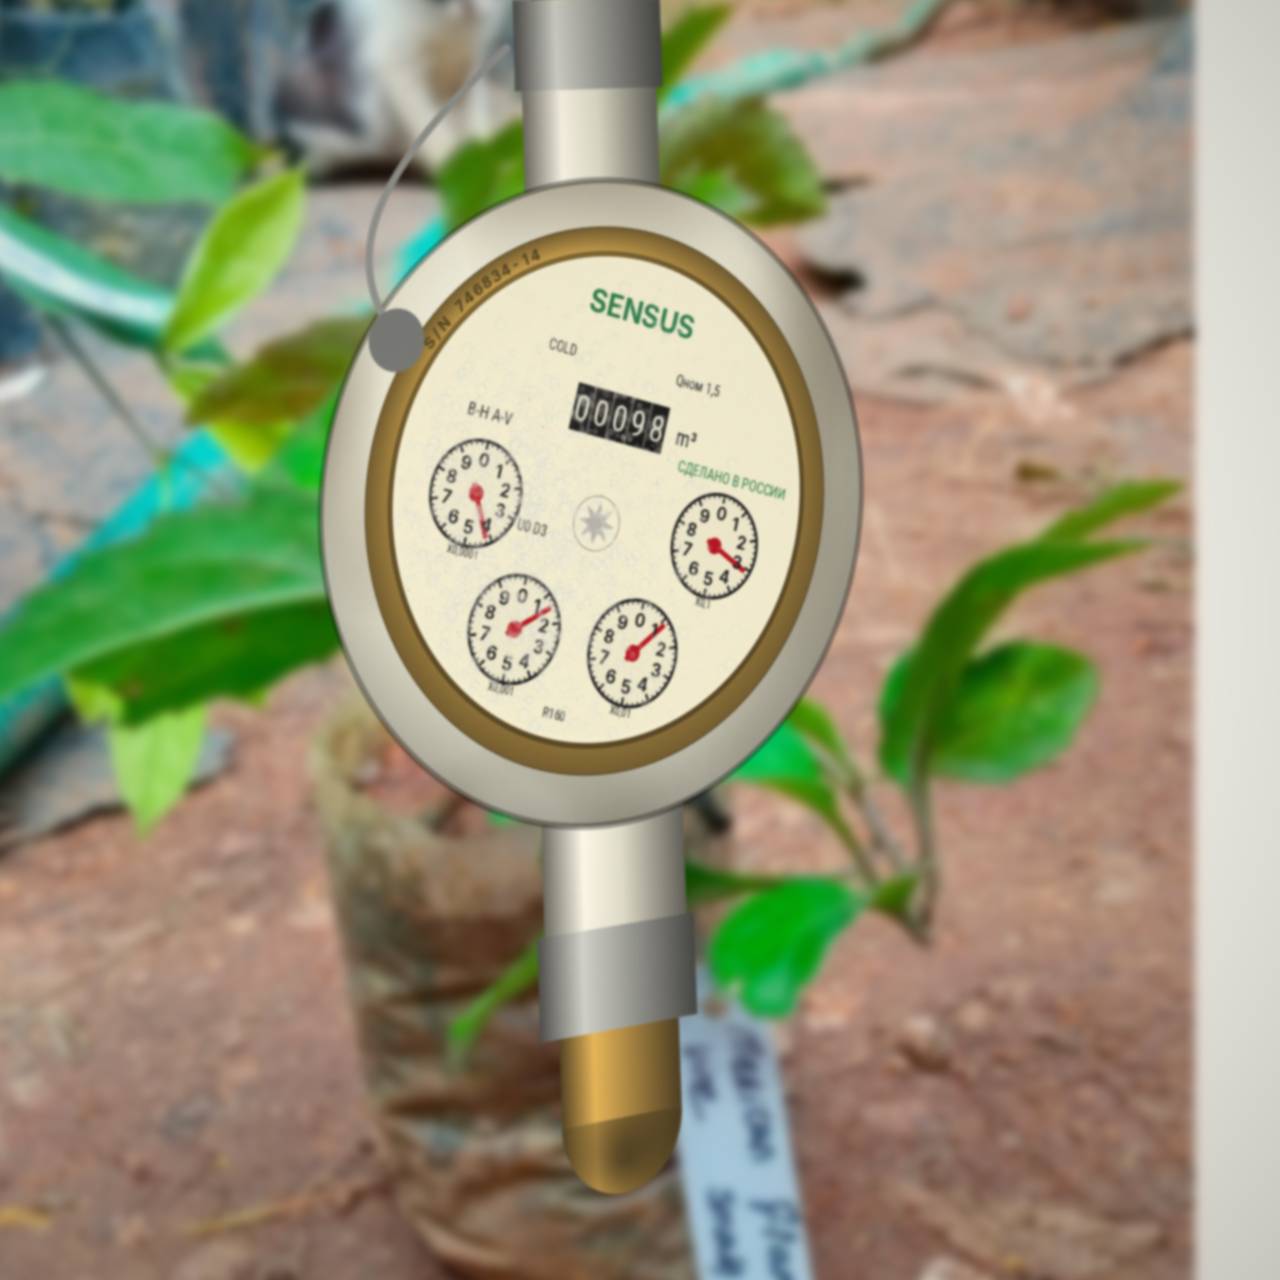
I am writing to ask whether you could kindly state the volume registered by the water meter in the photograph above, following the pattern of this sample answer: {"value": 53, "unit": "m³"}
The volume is {"value": 98.3114, "unit": "m³"}
